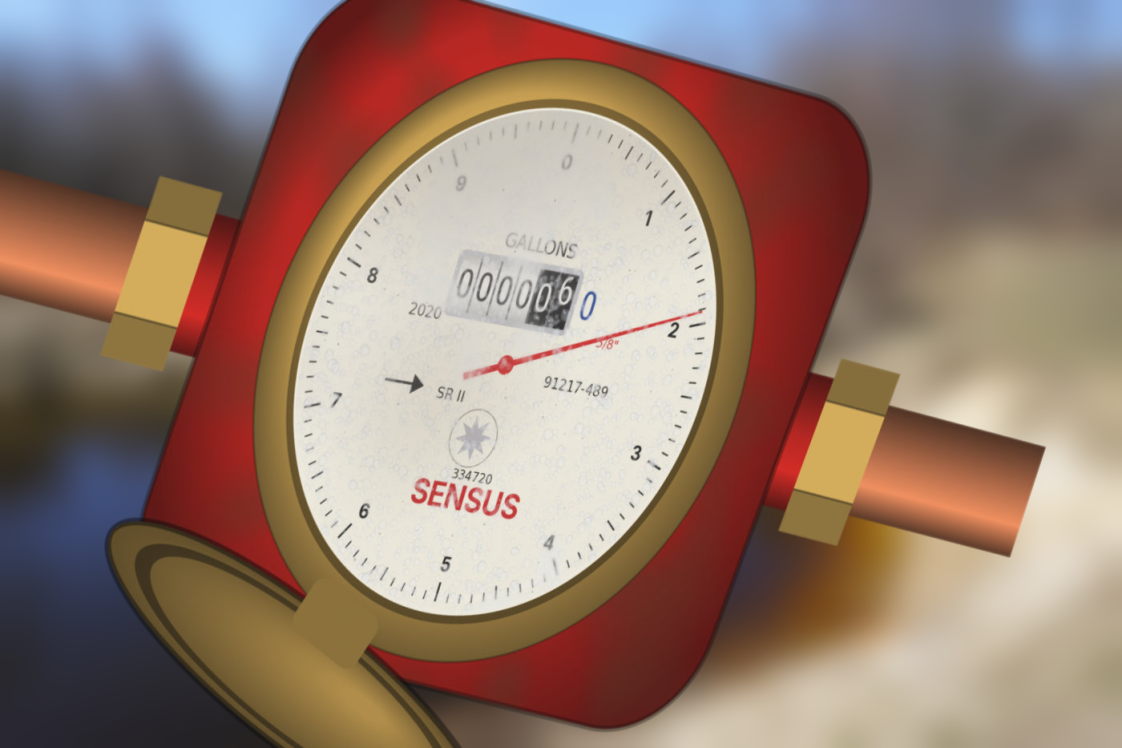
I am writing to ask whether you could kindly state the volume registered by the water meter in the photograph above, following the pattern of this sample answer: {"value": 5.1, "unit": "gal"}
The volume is {"value": 61.9, "unit": "gal"}
